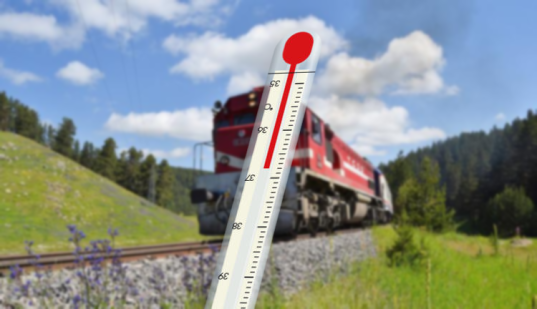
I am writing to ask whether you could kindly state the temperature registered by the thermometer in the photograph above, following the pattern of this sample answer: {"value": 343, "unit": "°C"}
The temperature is {"value": 36.8, "unit": "°C"}
